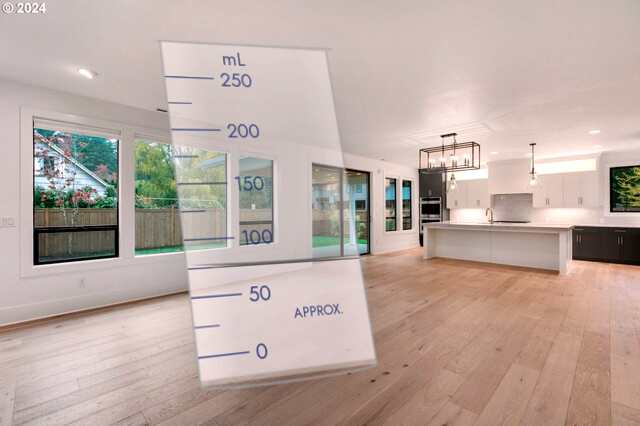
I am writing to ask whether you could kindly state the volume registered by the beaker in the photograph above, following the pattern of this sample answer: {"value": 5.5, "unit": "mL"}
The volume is {"value": 75, "unit": "mL"}
